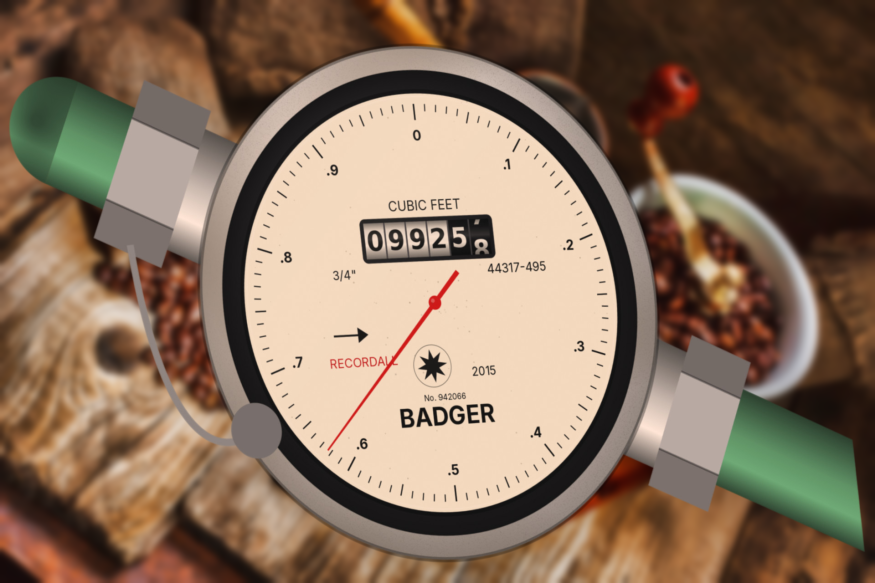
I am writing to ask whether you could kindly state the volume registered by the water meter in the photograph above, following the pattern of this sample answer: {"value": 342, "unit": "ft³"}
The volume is {"value": 99257.62, "unit": "ft³"}
